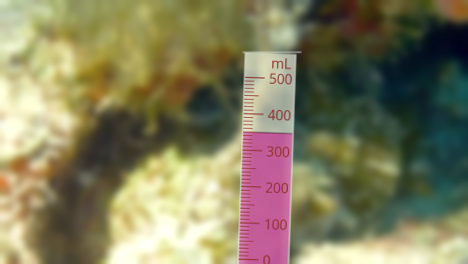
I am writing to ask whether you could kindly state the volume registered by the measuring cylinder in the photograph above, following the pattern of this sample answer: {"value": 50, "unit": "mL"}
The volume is {"value": 350, "unit": "mL"}
